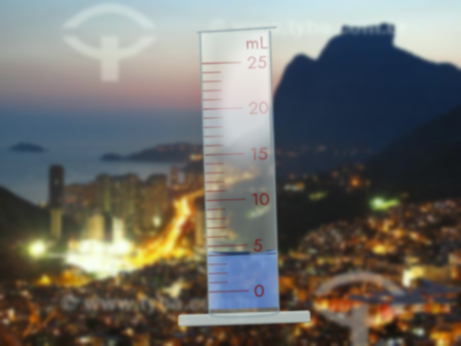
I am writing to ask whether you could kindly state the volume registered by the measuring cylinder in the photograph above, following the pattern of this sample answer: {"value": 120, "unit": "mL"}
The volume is {"value": 4, "unit": "mL"}
